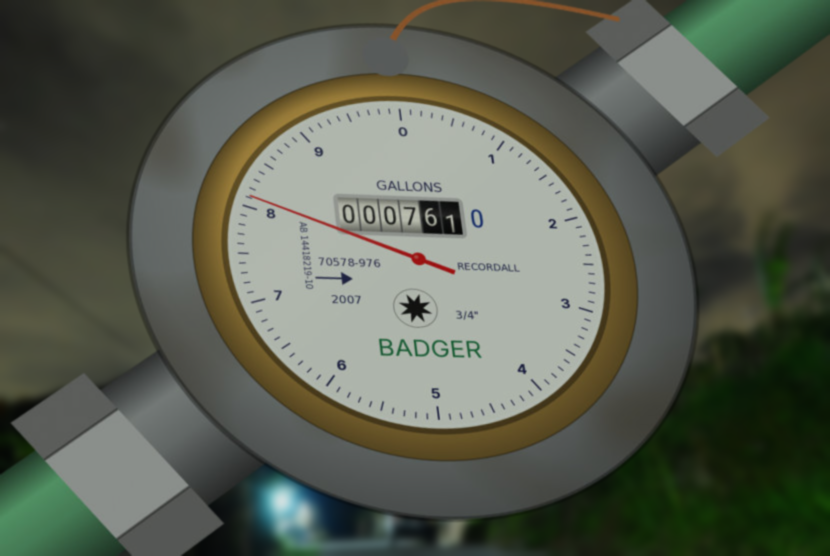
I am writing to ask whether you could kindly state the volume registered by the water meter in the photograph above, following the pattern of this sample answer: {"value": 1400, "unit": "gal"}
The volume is {"value": 7608.1, "unit": "gal"}
